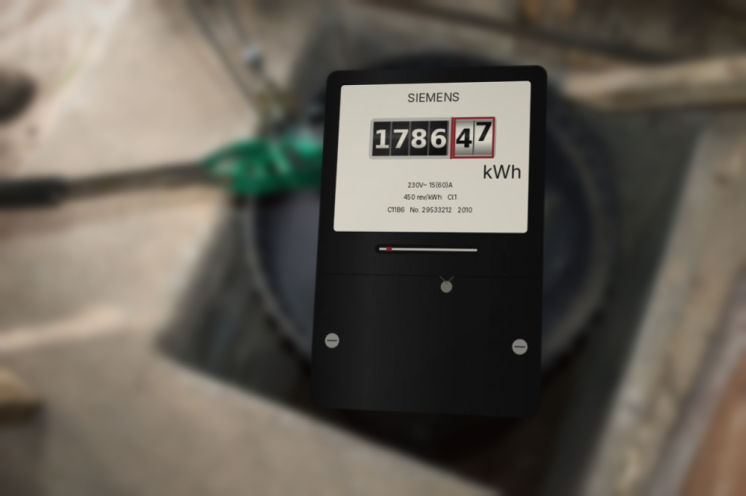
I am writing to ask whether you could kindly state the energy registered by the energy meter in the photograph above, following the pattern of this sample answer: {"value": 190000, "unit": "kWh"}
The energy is {"value": 1786.47, "unit": "kWh"}
